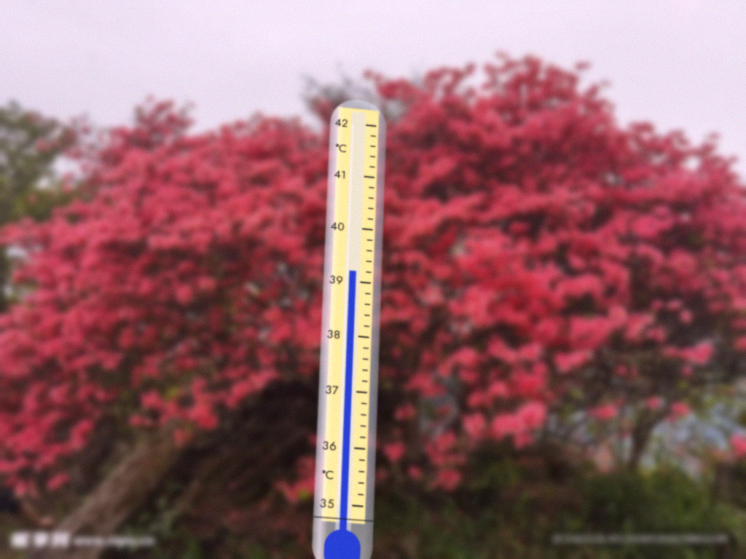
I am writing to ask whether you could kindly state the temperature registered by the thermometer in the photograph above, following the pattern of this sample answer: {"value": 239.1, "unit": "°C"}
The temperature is {"value": 39.2, "unit": "°C"}
